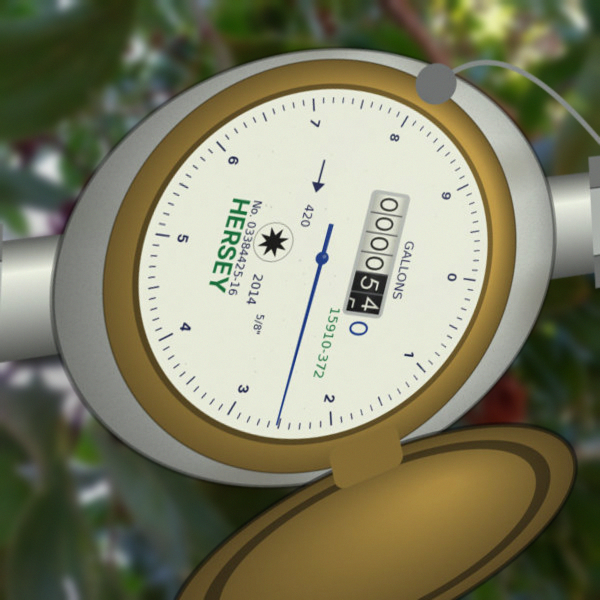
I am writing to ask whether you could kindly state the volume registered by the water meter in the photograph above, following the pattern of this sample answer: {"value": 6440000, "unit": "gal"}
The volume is {"value": 542.5, "unit": "gal"}
